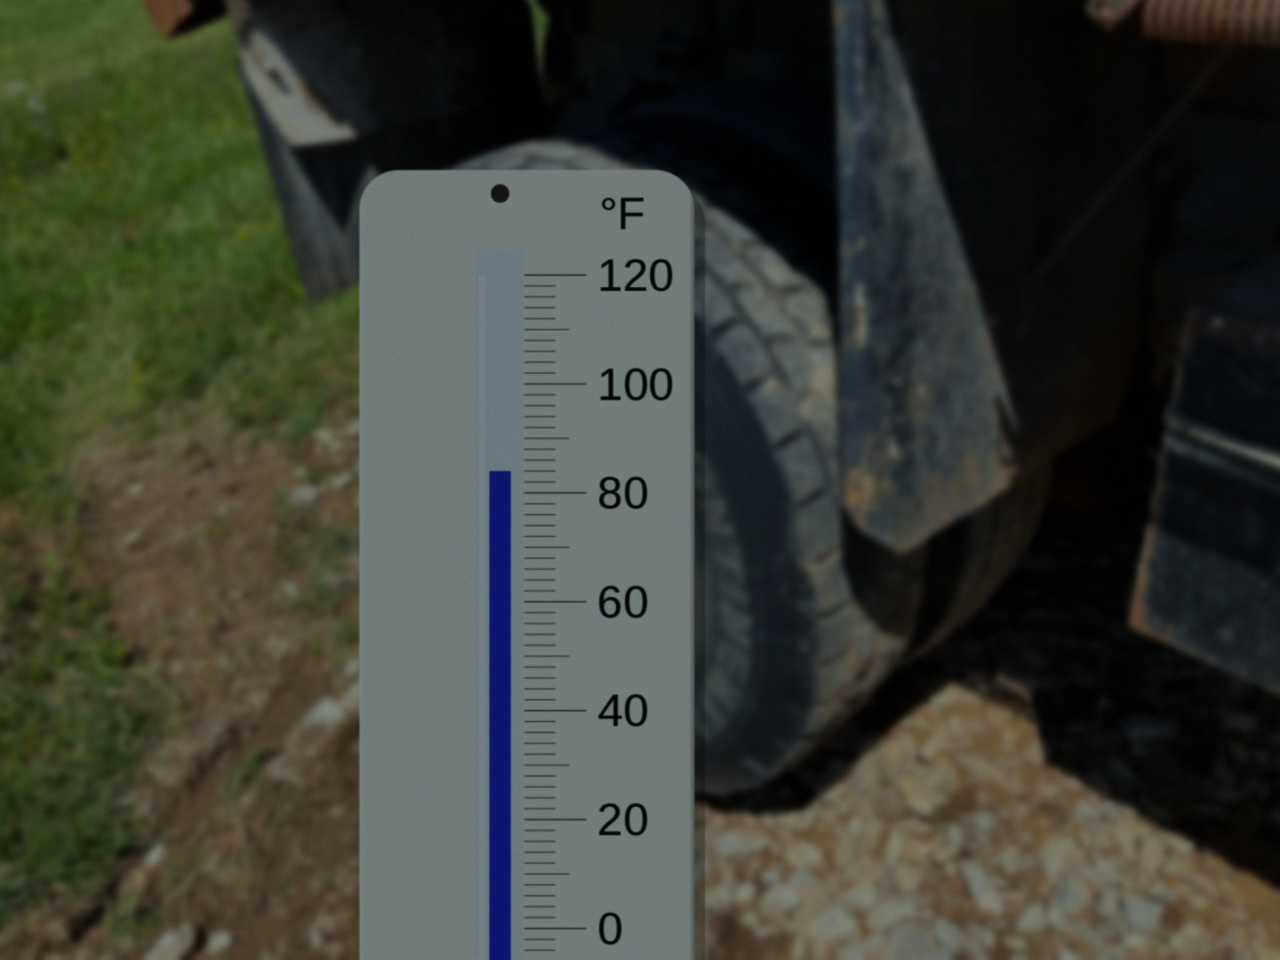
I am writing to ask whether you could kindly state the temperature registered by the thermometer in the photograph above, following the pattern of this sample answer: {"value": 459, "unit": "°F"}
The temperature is {"value": 84, "unit": "°F"}
